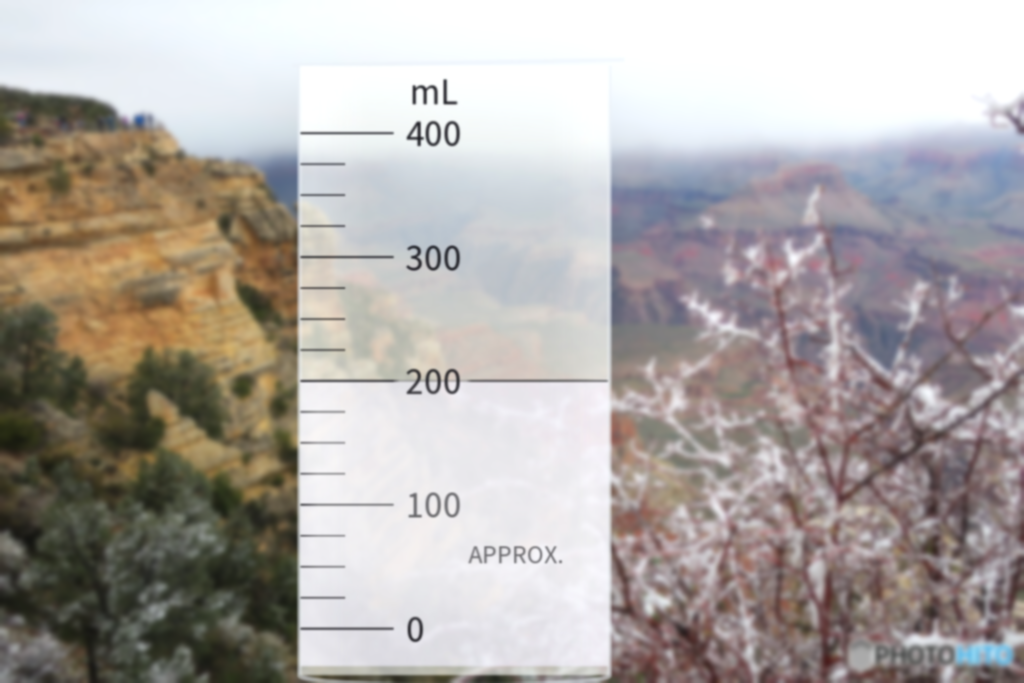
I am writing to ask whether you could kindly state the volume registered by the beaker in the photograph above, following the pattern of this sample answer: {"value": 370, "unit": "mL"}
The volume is {"value": 200, "unit": "mL"}
